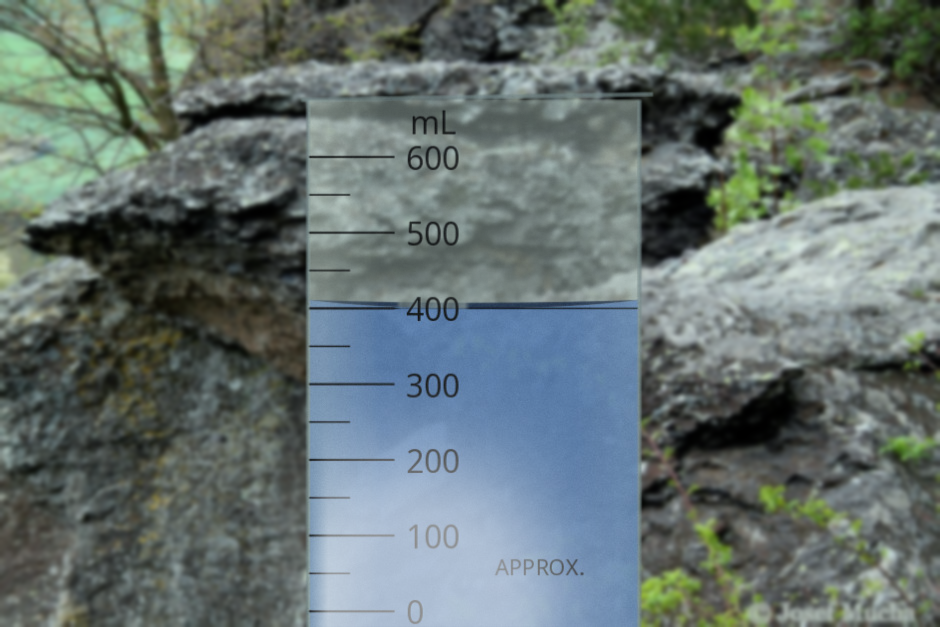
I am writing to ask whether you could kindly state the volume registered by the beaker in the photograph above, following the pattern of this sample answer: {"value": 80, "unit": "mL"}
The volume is {"value": 400, "unit": "mL"}
